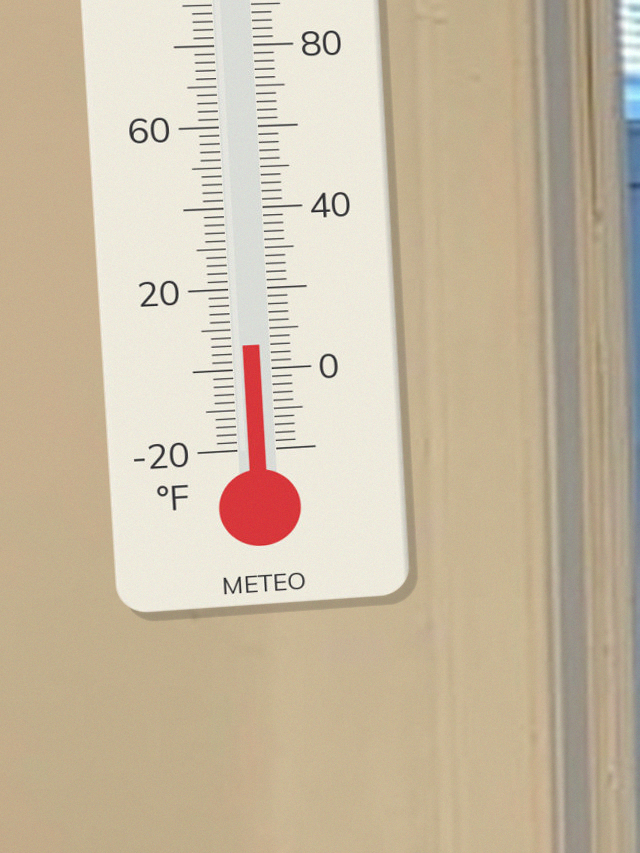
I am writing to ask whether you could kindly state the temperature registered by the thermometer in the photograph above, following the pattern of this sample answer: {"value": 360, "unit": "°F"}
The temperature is {"value": 6, "unit": "°F"}
